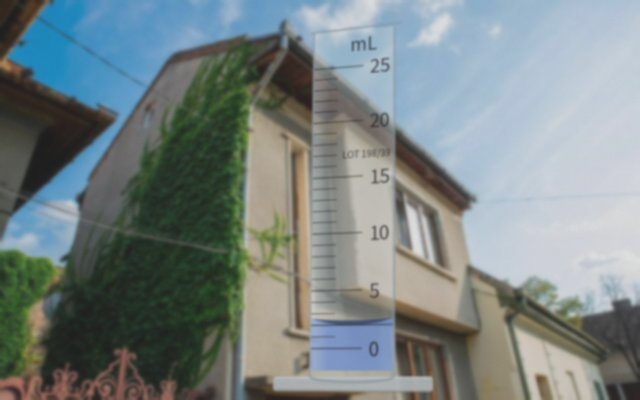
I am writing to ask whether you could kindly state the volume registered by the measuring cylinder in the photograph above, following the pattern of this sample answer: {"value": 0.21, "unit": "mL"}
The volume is {"value": 2, "unit": "mL"}
